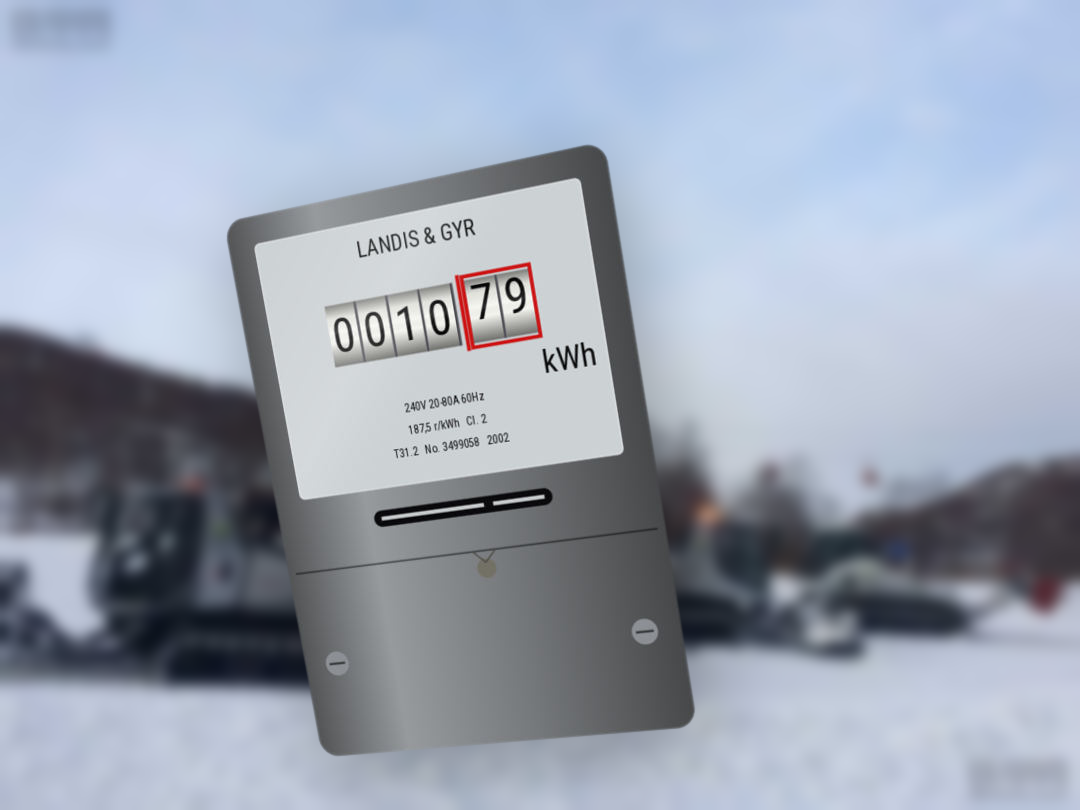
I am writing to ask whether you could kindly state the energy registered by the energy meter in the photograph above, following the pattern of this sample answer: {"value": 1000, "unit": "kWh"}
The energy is {"value": 10.79, "unit": "kWh"}
